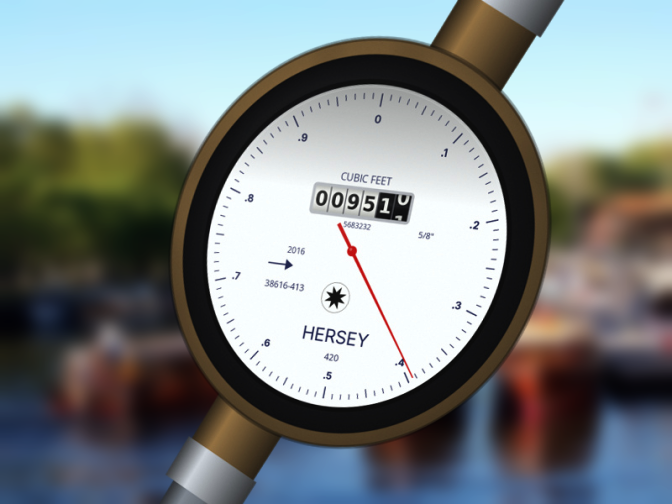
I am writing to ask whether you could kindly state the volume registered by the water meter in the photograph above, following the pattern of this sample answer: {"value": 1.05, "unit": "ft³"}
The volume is {"value": 9510.39, "unit": "ft³"}
